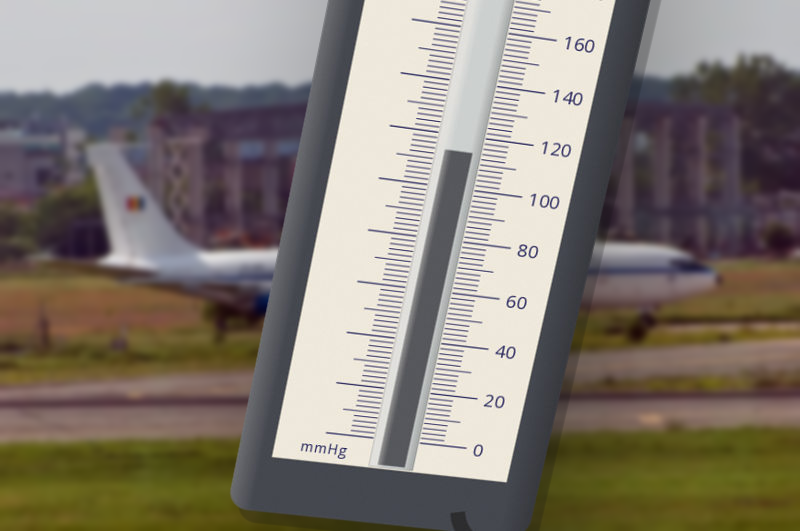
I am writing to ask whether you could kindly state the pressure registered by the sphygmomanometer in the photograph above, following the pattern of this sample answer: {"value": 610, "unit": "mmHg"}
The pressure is {"value": 114, "unit": "mmHg"}
